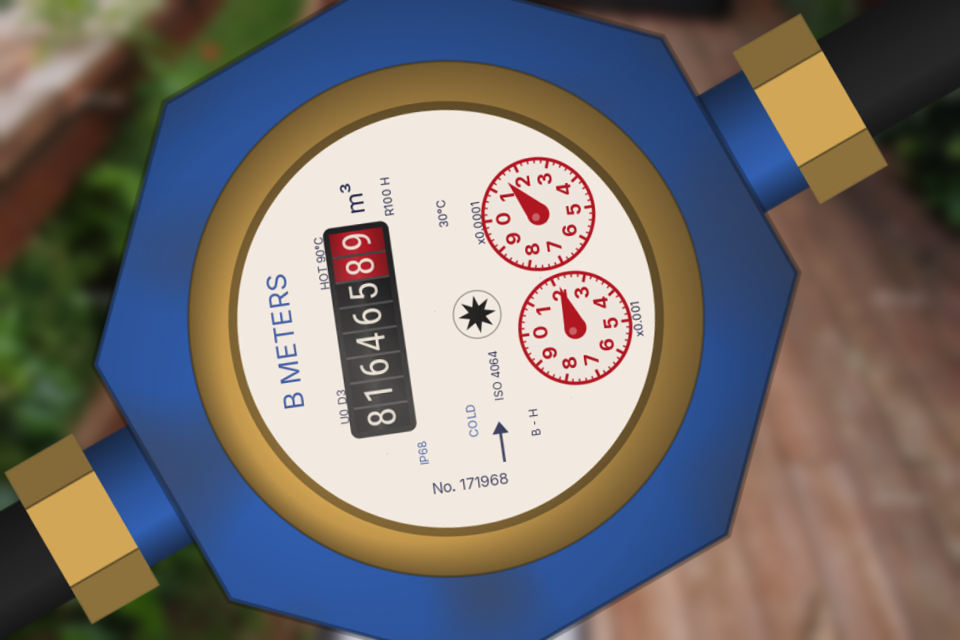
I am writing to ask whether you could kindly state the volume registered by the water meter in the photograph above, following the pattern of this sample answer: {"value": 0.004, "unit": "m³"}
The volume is {"value": 816465.8921, "unit": "m³"}
